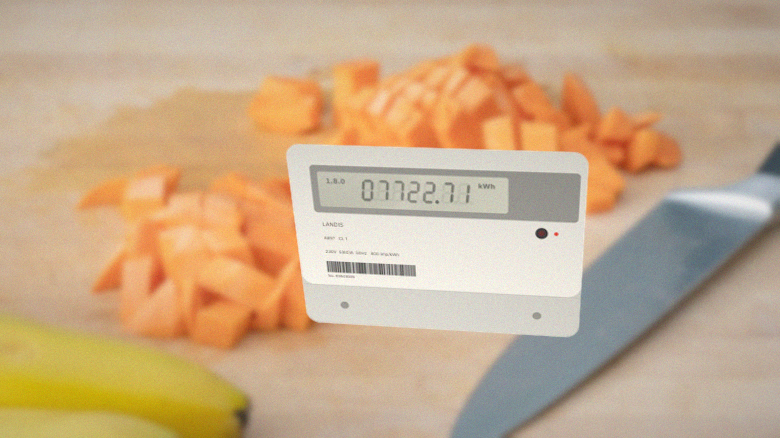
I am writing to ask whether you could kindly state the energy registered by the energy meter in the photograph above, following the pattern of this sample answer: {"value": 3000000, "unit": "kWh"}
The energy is {"value": 7722.71, "unit": "kWh"}
